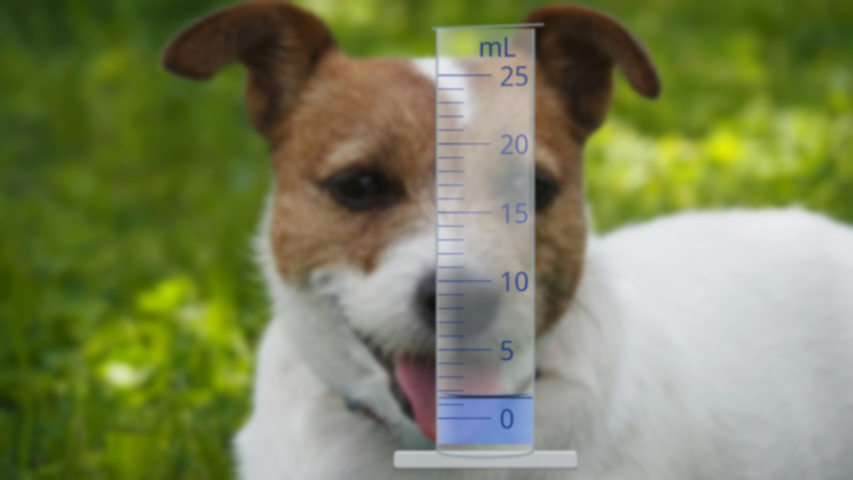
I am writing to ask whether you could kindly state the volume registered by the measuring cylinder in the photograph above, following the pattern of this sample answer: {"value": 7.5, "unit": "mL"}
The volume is {"value": 1.5, "unit": "mL"}
